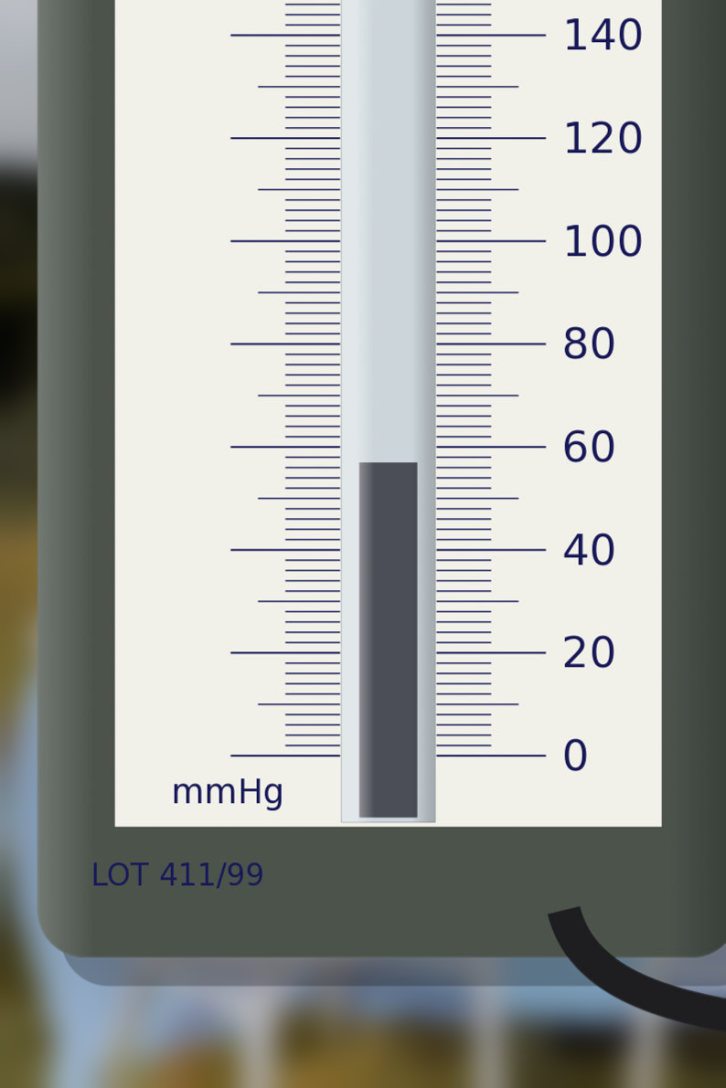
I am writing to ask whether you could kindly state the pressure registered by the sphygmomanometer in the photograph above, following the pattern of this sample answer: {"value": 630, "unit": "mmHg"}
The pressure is {"value": 57, "unit": "mmHg"}
